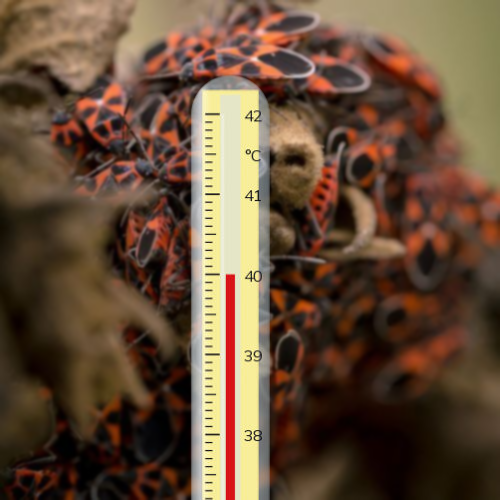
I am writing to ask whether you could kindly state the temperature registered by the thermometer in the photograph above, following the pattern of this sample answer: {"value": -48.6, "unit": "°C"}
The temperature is {"value": 40, "unit": "°C"}
